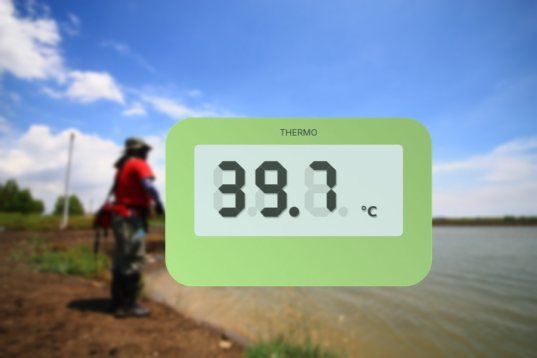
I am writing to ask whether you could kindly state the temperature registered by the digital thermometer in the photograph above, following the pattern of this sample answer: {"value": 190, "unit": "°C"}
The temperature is {"value": 39.7, "unit": "°C"}
